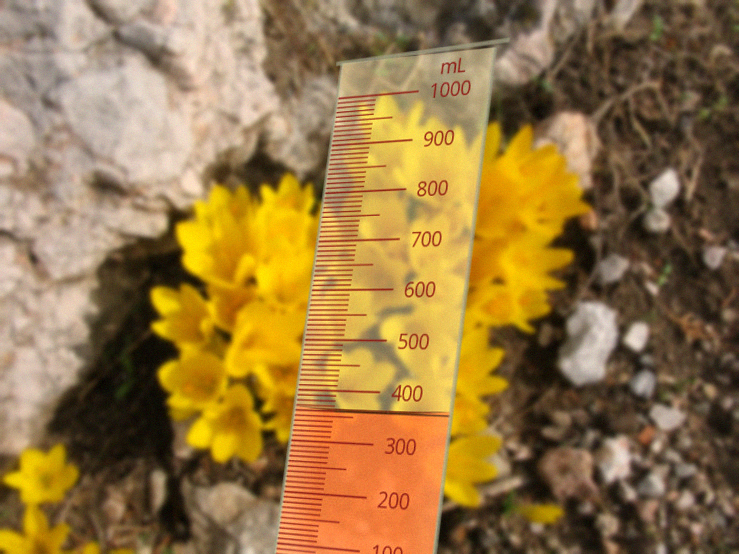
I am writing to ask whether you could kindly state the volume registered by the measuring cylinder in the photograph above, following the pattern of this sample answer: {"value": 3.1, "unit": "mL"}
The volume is {"value": 360, "unit": "mL"}
